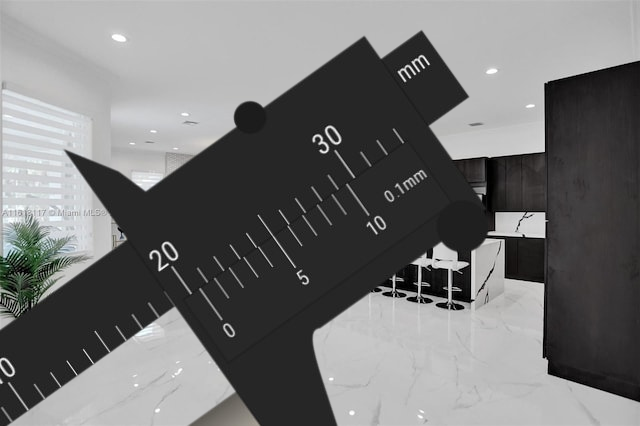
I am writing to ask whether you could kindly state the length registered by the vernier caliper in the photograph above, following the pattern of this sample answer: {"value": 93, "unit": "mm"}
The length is {"value": 20.5, "unit": "mm"}
